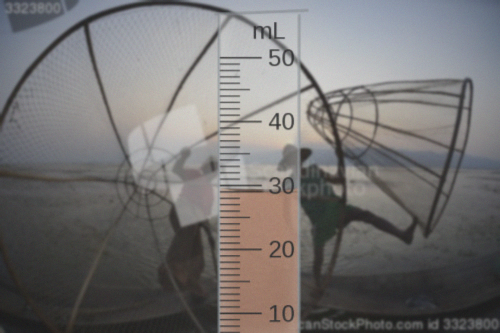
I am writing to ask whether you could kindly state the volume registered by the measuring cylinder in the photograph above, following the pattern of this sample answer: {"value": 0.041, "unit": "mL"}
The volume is {"value": 29, "unit": "mL"}
